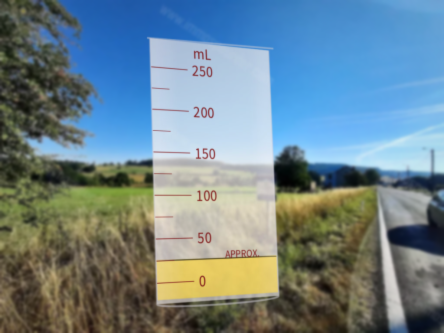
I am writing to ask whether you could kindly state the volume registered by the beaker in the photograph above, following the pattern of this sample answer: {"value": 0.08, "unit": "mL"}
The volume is {"value": 25, "unit": "mL"}
